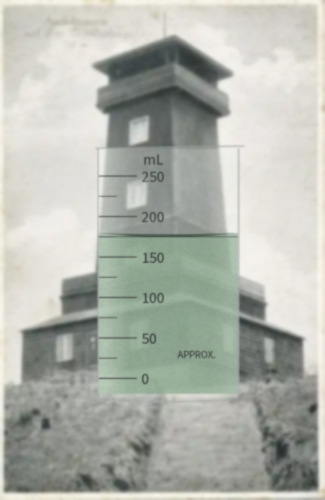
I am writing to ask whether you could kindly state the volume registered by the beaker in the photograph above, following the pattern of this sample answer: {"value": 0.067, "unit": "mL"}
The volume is {"value": 175, "unit": "mL"}
